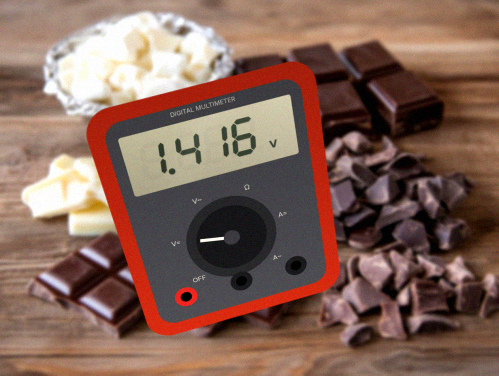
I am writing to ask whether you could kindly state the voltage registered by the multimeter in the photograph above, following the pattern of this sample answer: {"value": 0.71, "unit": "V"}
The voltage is {"value": 1.416, "unit": "V"}
